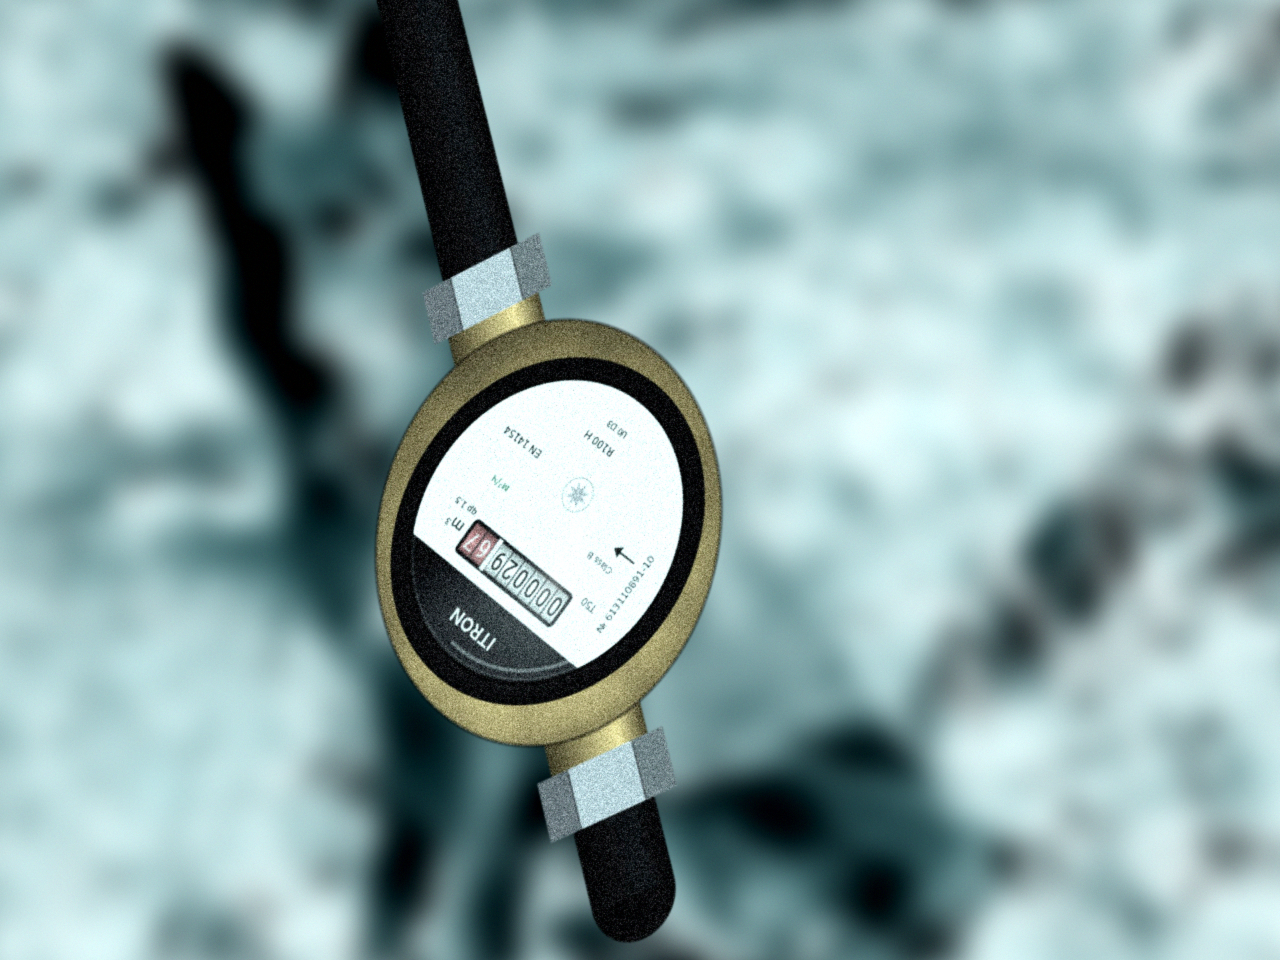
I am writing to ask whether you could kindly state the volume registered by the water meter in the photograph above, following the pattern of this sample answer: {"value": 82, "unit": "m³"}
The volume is {"value": 29.67, "unit": "m³"}
